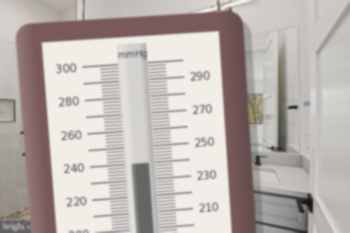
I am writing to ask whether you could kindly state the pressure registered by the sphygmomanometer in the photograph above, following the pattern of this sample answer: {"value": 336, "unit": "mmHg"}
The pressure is {"value": 240, "unit": "mmHg"}
